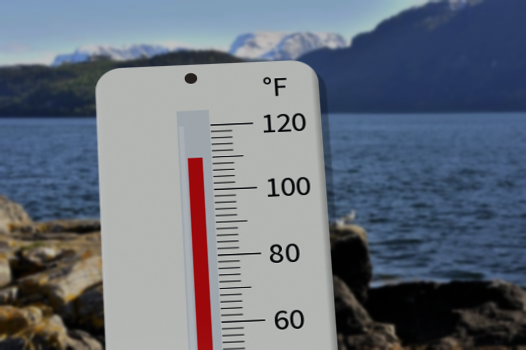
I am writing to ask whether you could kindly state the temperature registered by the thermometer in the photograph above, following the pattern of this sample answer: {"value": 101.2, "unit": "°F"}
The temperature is {"value": 110, "unit": "°F"}
